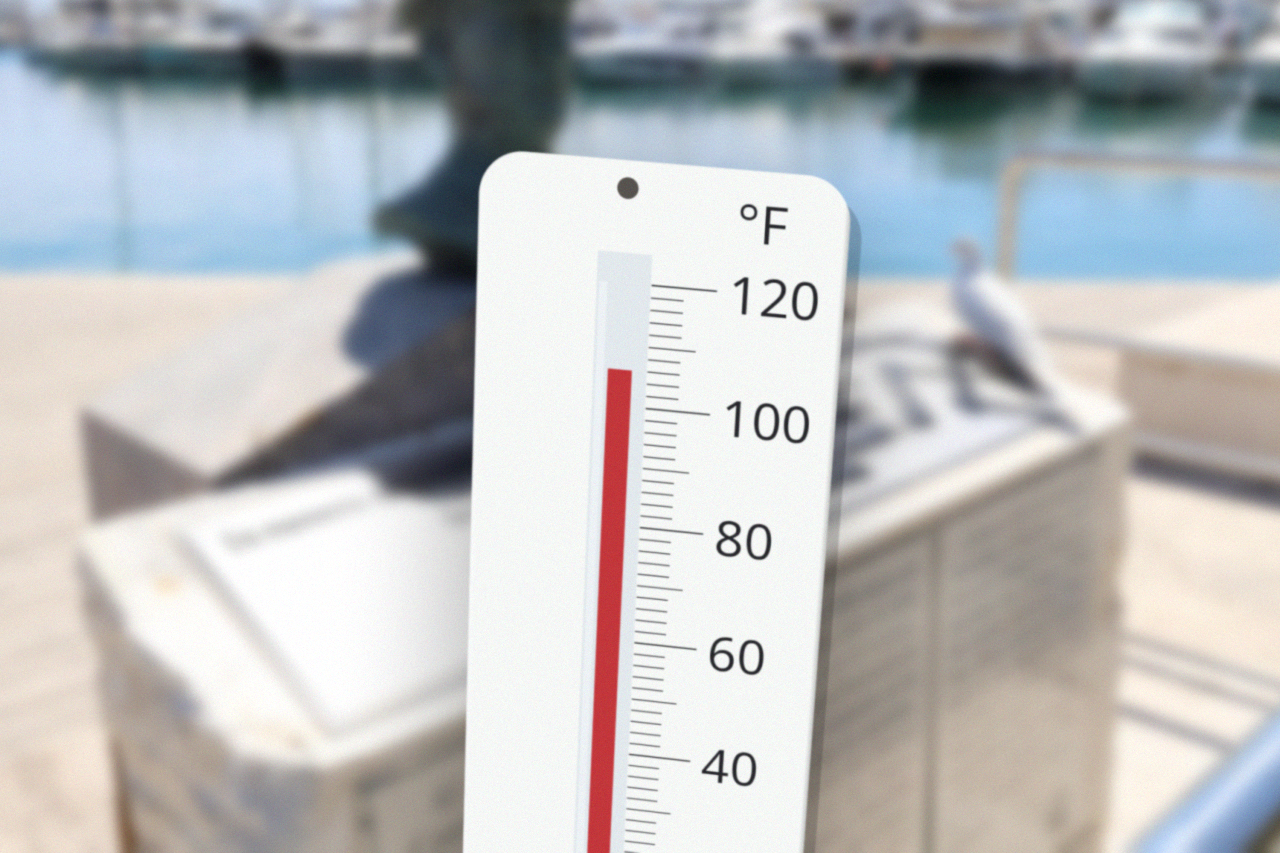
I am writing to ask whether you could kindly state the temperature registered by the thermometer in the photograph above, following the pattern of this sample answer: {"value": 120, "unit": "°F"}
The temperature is {"value": 106, "unit": "°F"}
